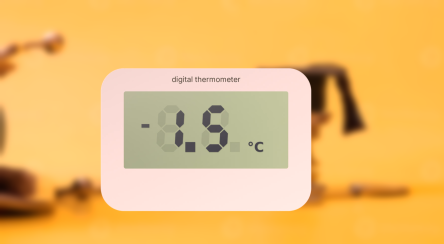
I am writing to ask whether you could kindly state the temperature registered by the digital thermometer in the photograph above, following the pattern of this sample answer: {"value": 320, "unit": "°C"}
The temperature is {"value": -1.5, "unit": "°C"}
